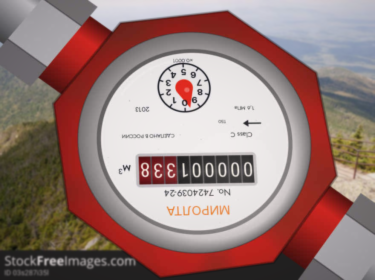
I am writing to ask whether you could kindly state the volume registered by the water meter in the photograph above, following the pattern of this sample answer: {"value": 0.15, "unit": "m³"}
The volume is {"value": 1.3379, "unit": "m³"}
